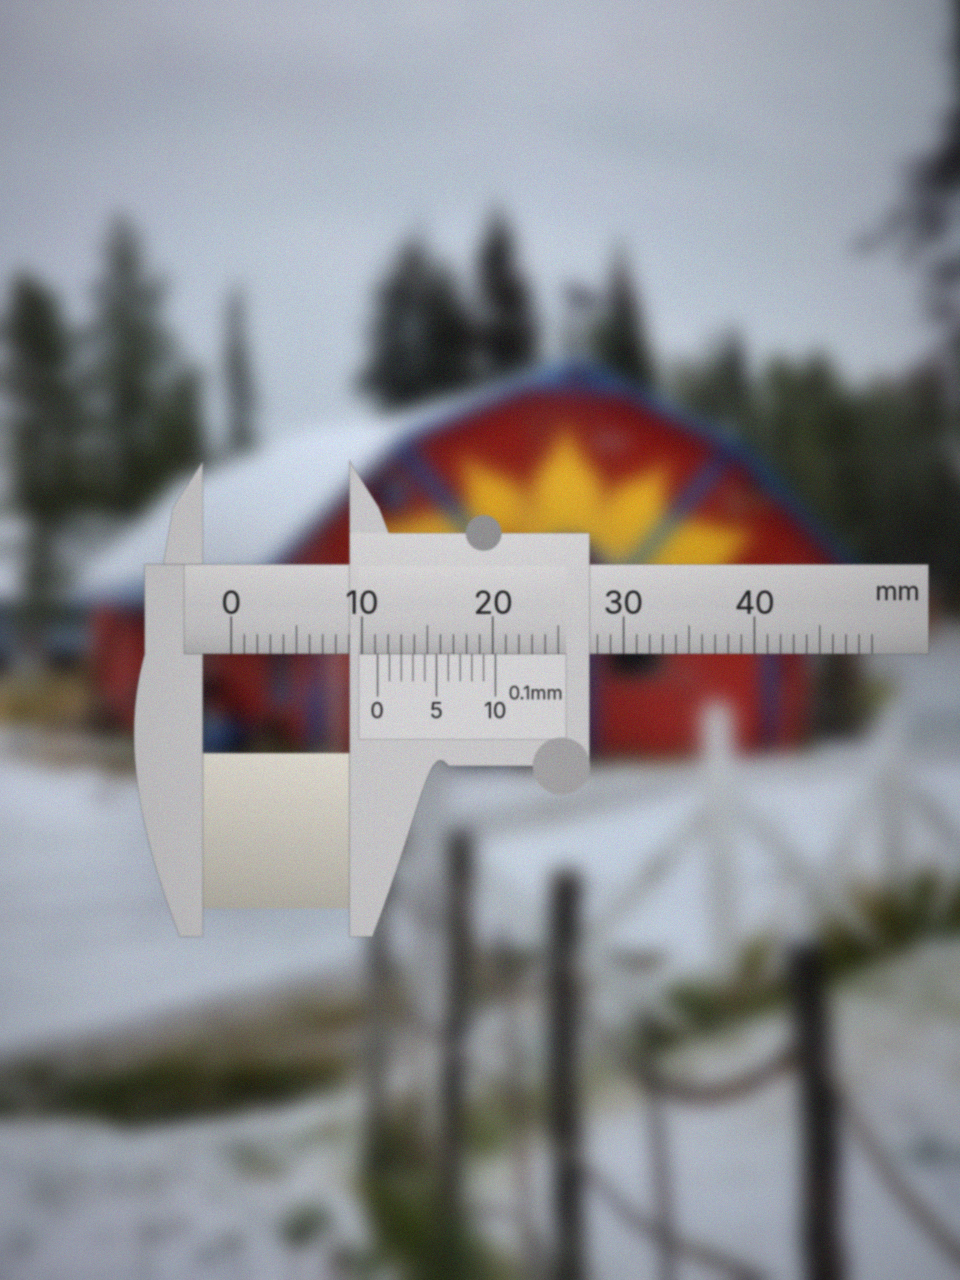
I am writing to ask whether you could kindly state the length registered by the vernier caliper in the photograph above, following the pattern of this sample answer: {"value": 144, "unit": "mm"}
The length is {"value": 11.2, "unit": "mm"}
